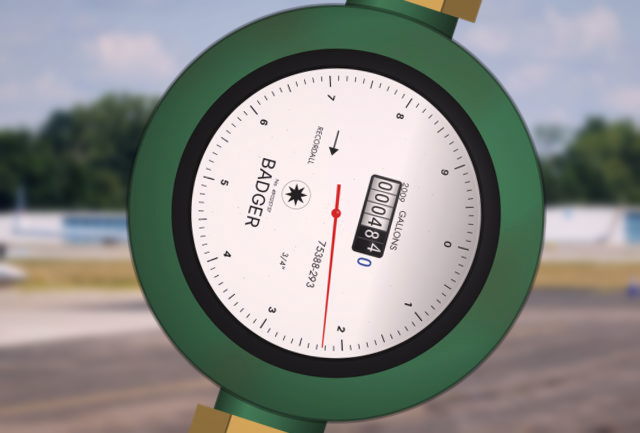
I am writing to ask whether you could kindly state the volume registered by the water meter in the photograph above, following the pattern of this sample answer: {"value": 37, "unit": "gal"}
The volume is {"value": 4842.2, "unit": "gal"}
